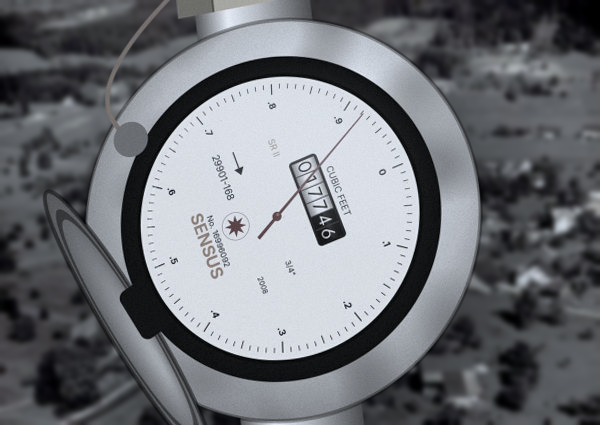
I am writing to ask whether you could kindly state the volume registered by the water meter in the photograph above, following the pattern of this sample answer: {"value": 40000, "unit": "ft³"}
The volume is {"value": 17745.92, "unit": "ft³"}
